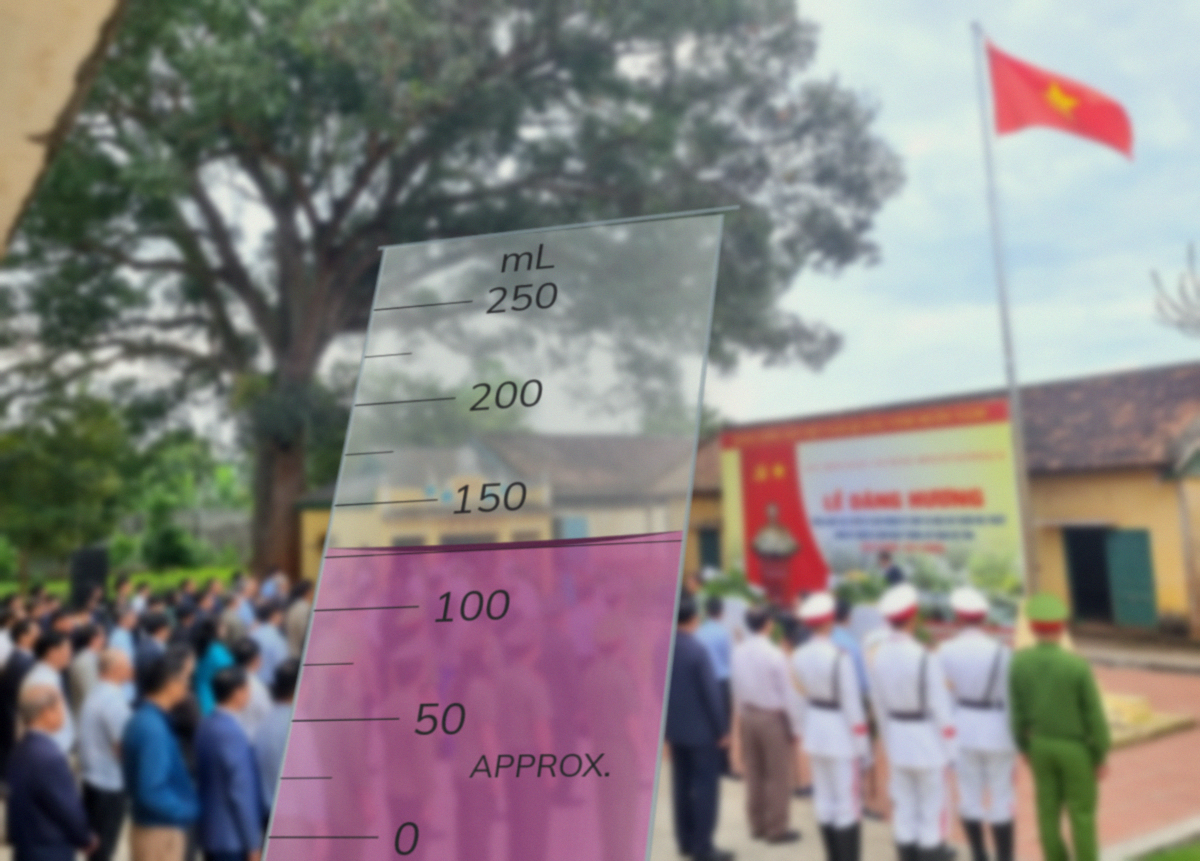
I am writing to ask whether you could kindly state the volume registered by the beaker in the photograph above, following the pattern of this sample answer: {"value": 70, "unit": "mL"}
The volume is {"value": 125, "unit": "mL"}
